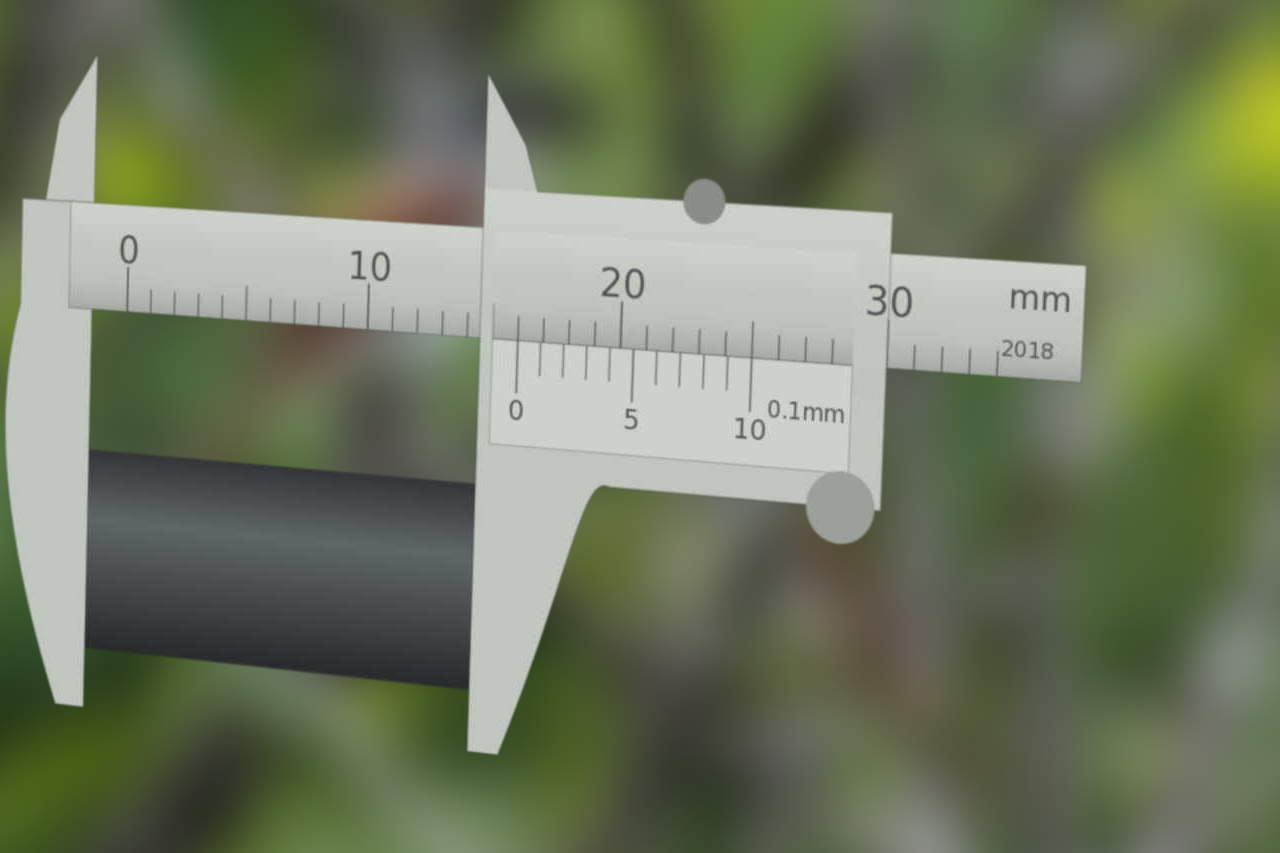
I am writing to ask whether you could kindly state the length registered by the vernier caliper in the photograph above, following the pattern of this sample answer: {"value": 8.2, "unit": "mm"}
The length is {"value": 16.0, "unit": "mm"}
